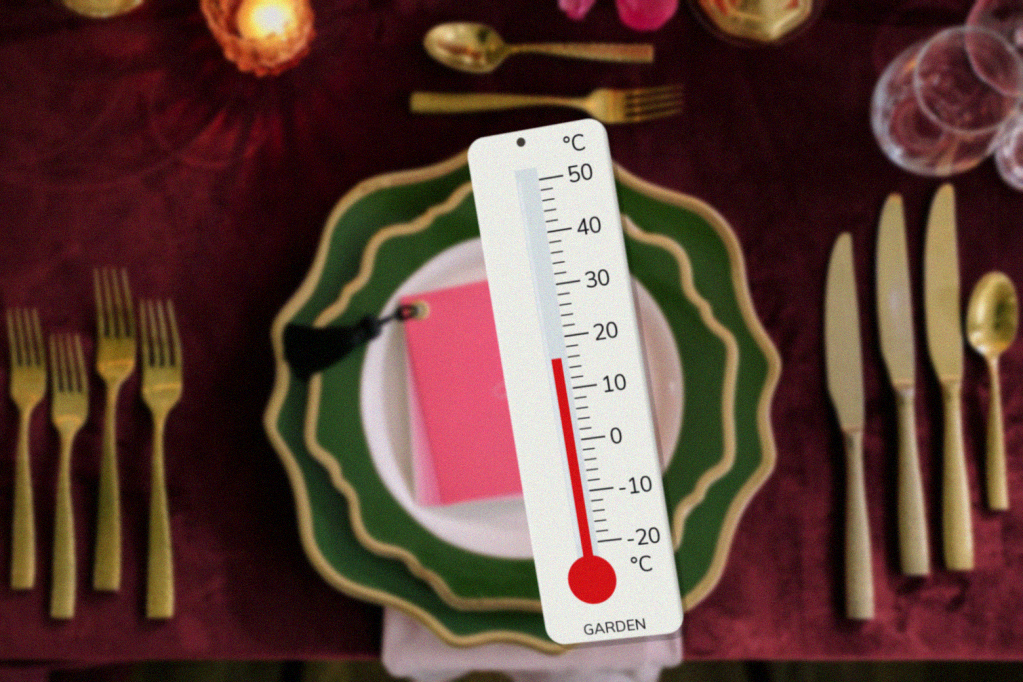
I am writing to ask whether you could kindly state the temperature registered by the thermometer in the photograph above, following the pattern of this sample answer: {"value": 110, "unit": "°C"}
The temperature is {"value": 16, "unit": "°C"}
